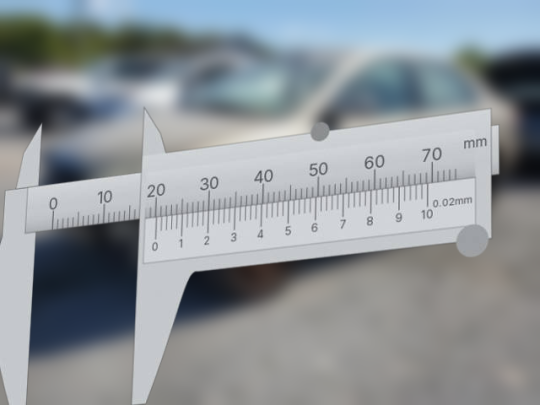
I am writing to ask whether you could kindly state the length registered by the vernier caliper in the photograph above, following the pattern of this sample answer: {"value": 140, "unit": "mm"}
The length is {"value": 20.2, "unit": "mm"}
